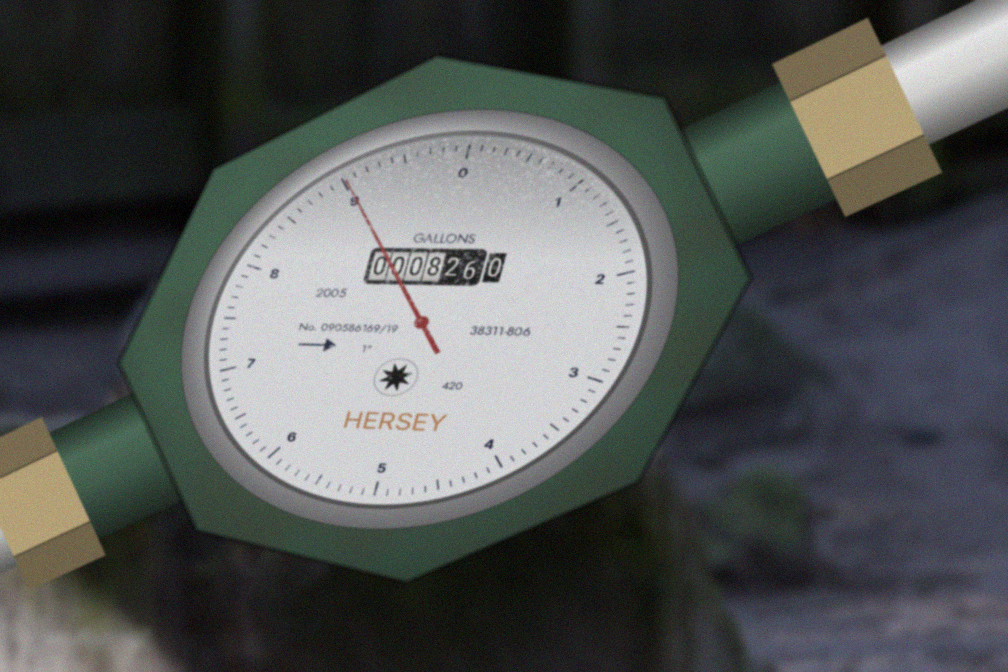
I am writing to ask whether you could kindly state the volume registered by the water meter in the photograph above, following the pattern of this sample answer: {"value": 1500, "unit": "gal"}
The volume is {"value": 8259.0, "unit": "gal"}
